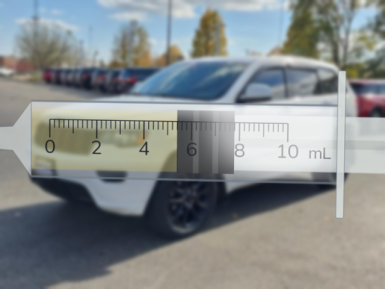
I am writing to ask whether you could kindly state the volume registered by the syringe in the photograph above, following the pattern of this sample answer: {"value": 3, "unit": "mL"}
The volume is {"value": 5.4, "unit": "mL"}
